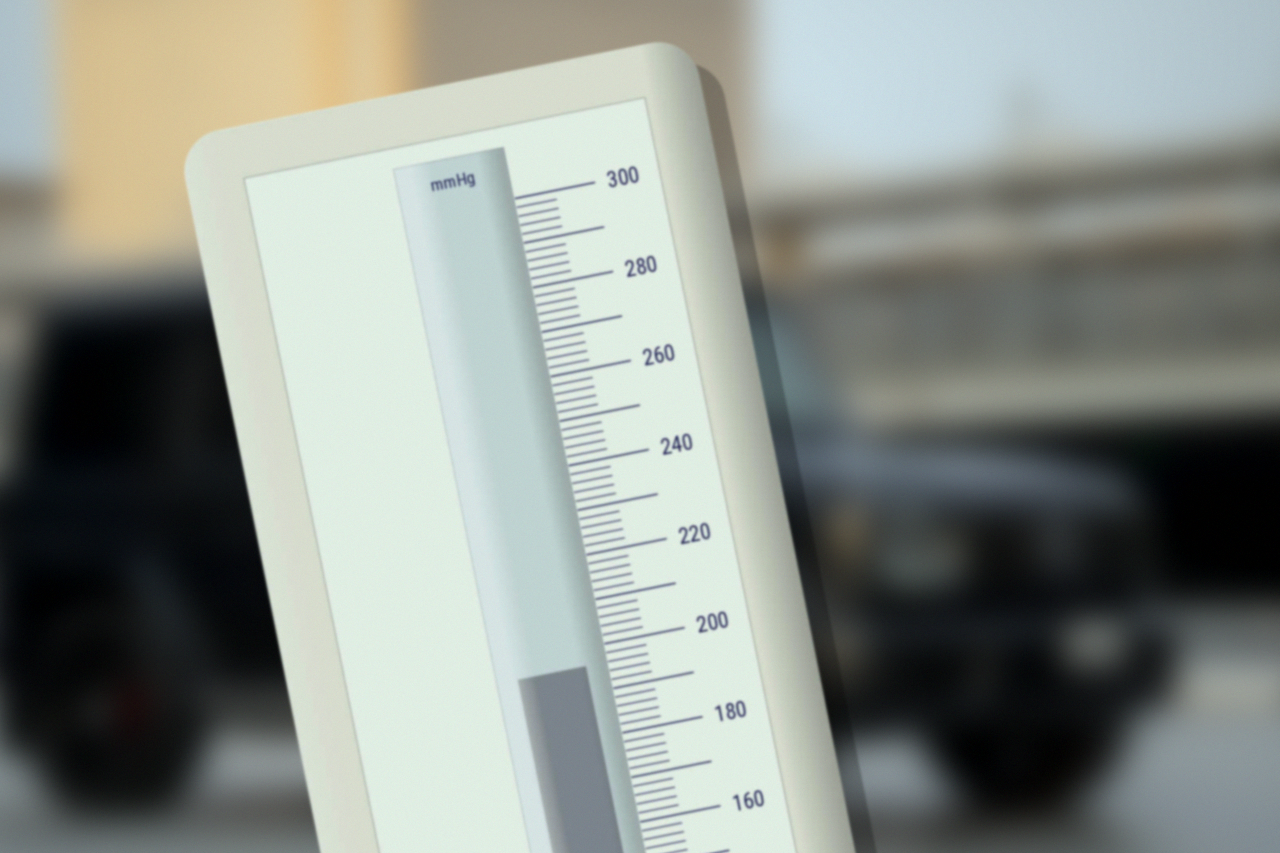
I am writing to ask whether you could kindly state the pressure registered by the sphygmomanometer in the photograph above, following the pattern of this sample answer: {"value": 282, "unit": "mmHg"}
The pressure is {"value": 196, "unit": "mmHg"}
